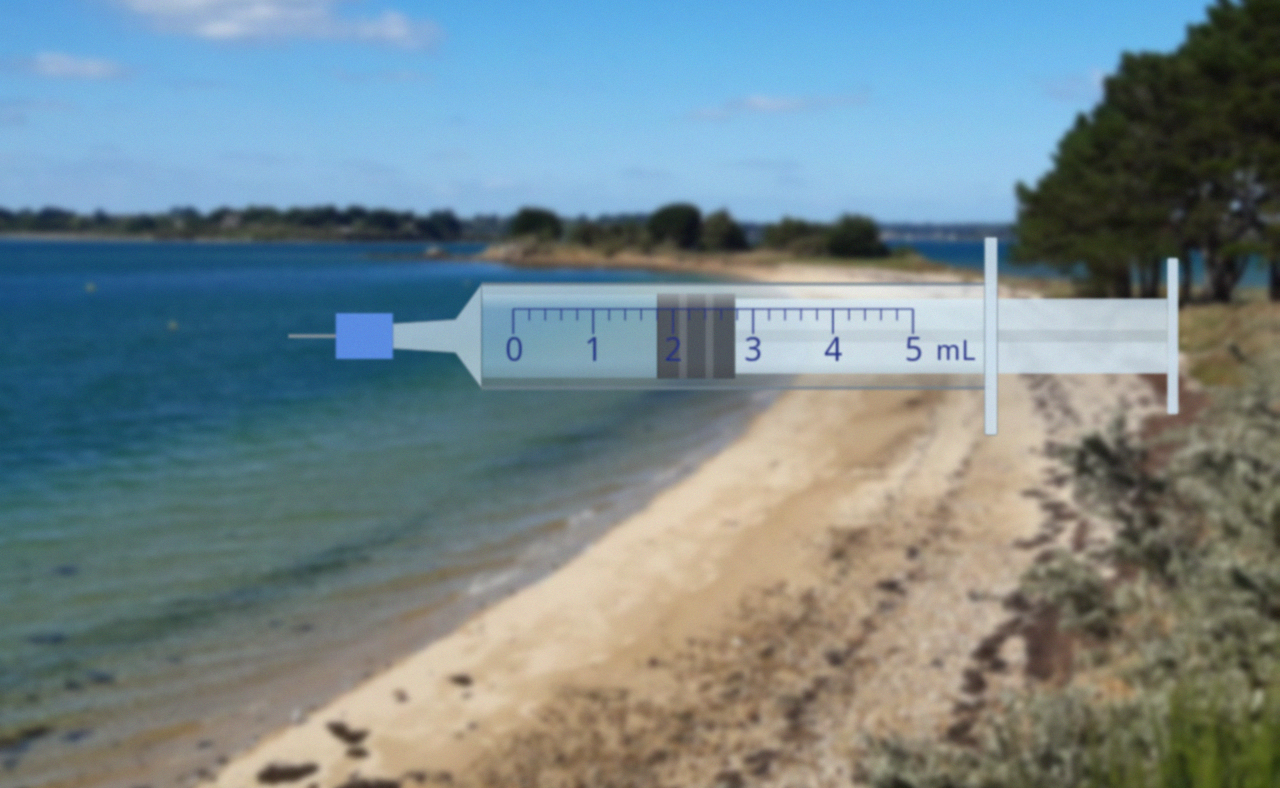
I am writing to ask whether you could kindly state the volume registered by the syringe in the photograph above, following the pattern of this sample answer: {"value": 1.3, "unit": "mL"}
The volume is {"value": 1.8, "unit": "mL"}
